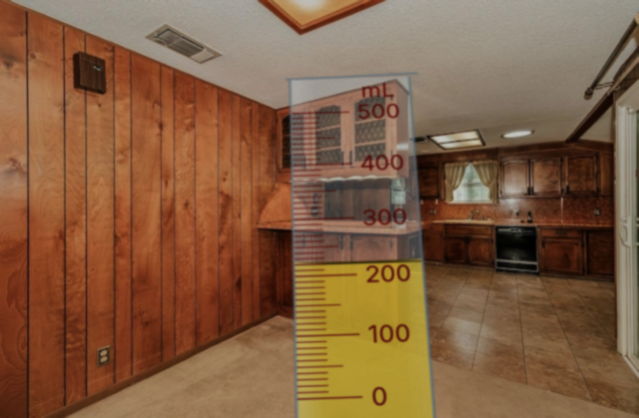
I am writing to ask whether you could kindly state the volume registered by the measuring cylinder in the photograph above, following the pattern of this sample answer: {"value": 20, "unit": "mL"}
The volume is {"value": 220, "unit": "mL"}
